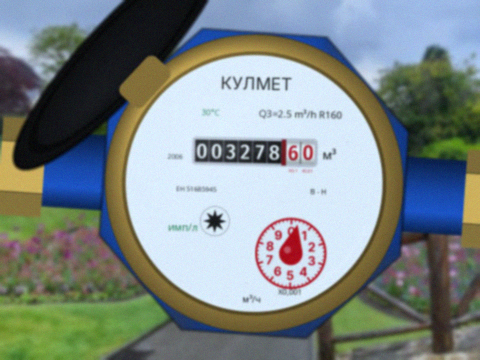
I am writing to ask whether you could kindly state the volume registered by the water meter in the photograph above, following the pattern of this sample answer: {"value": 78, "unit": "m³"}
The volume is {"value": 3278.600, "unit": "m³"}
